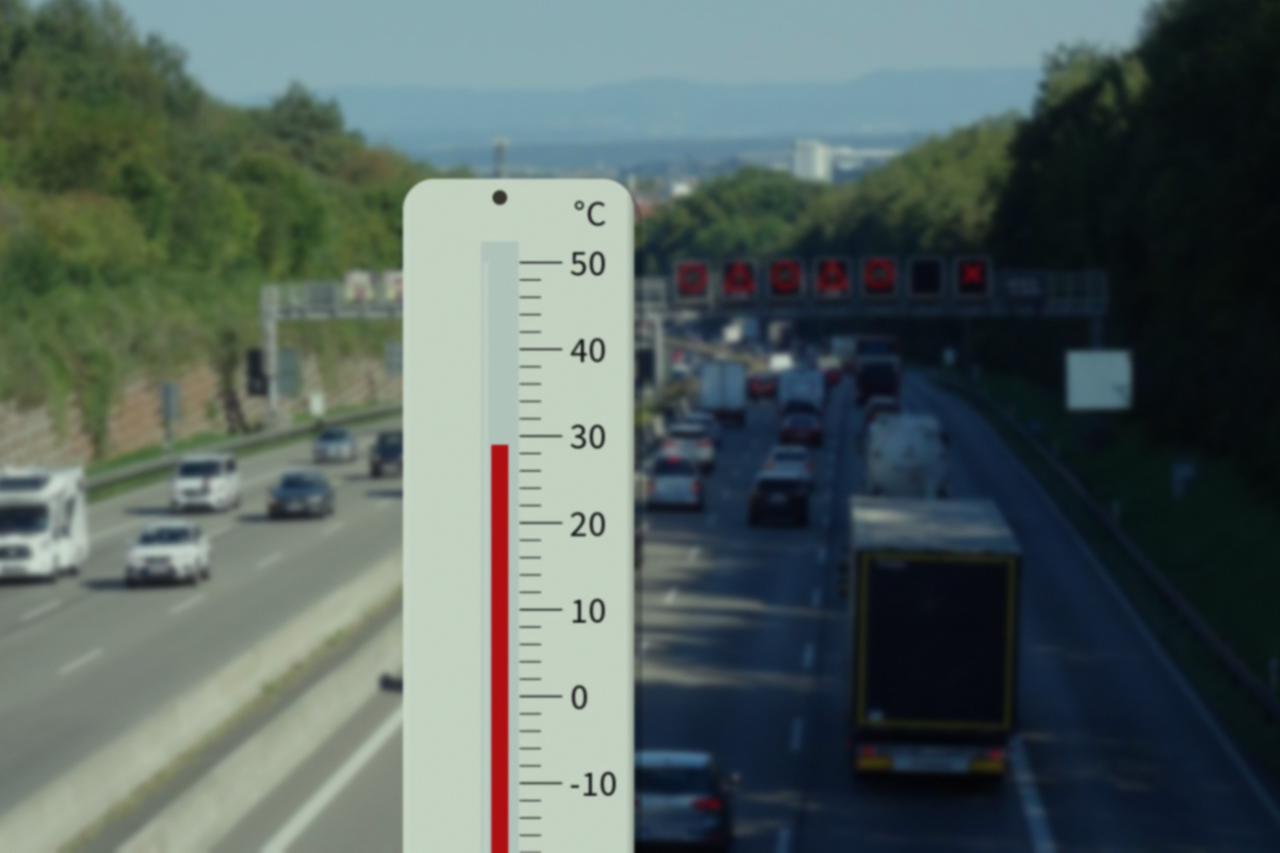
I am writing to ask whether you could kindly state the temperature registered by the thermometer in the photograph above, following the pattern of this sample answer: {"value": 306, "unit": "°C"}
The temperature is {"value": 29, "unit": "°C"}
